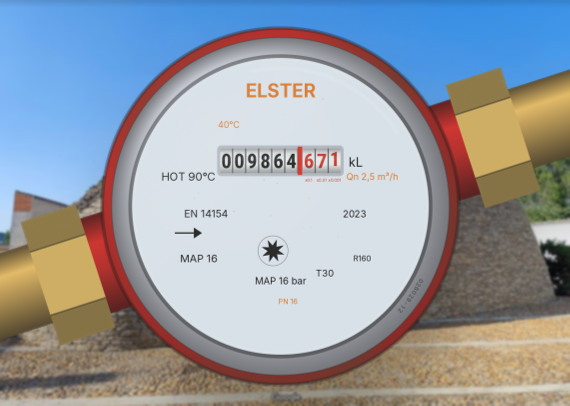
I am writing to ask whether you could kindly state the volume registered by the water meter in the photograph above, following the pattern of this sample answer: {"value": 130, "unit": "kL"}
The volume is {"value": 9864.671, "unit": "kL"}
